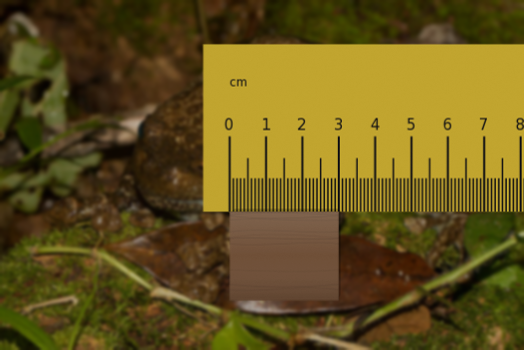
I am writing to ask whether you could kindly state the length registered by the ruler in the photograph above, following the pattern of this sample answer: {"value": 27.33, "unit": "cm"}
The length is {"value": 3, "unit": "cm"}
